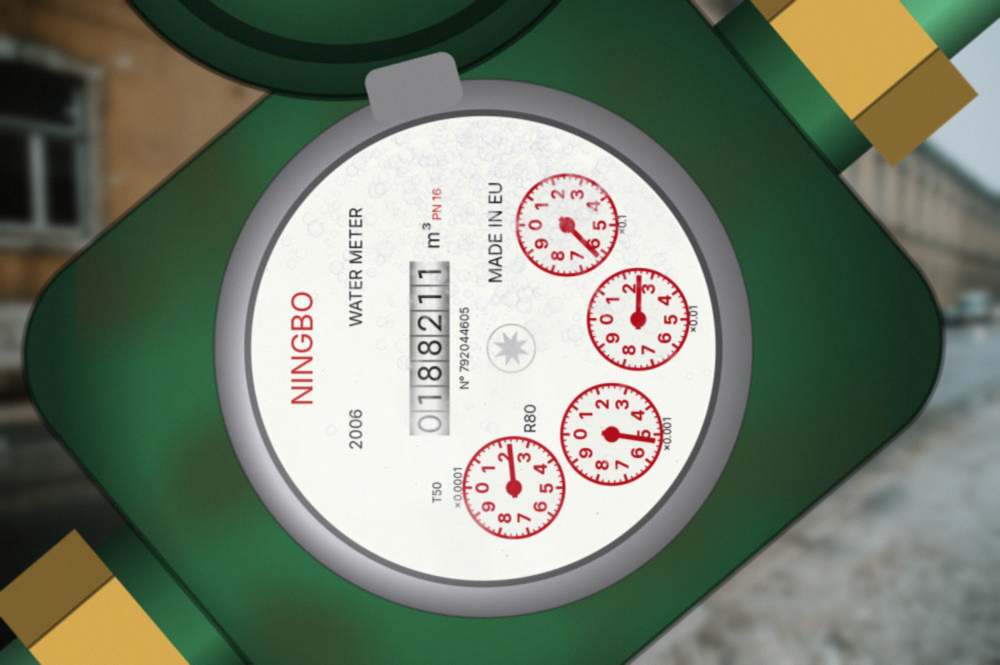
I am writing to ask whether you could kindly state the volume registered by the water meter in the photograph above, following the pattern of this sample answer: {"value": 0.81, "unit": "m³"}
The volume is {"value": 188211.6252, "unit": "m³"}
